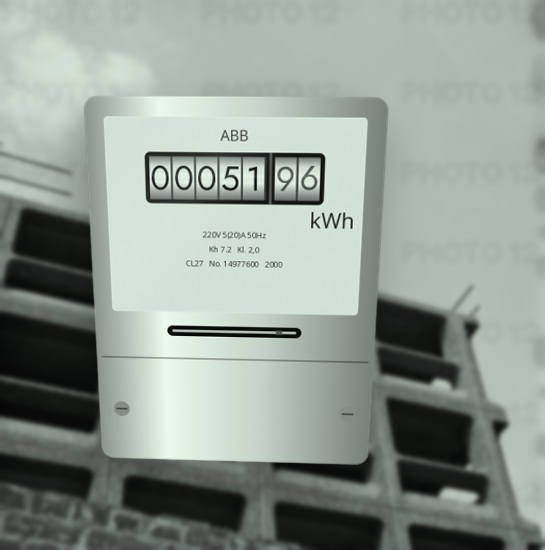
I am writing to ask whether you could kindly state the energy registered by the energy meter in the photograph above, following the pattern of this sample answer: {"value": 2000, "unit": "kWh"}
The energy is {"value": 51.96, "unit": "kWh"}
